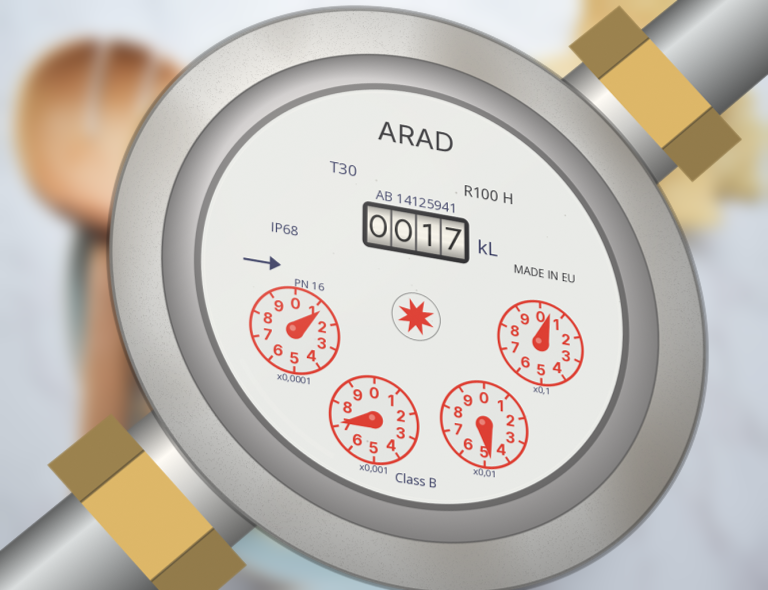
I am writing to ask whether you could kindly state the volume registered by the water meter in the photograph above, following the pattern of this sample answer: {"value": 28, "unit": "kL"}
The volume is {"value": 17.0471, "unit": "kL"}
